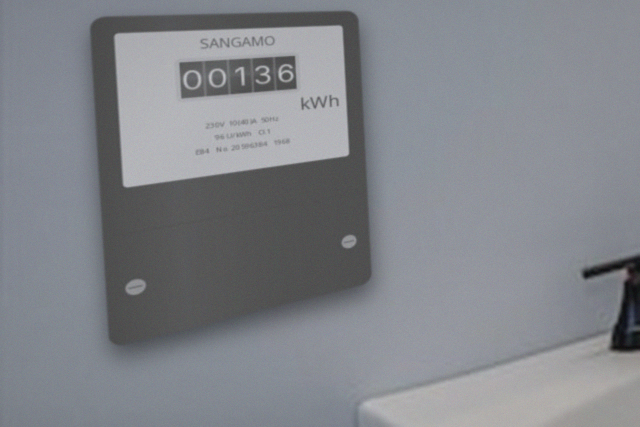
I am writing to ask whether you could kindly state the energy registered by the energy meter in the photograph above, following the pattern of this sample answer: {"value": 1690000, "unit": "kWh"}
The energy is {"value": 136, "unit": "kWh"}
